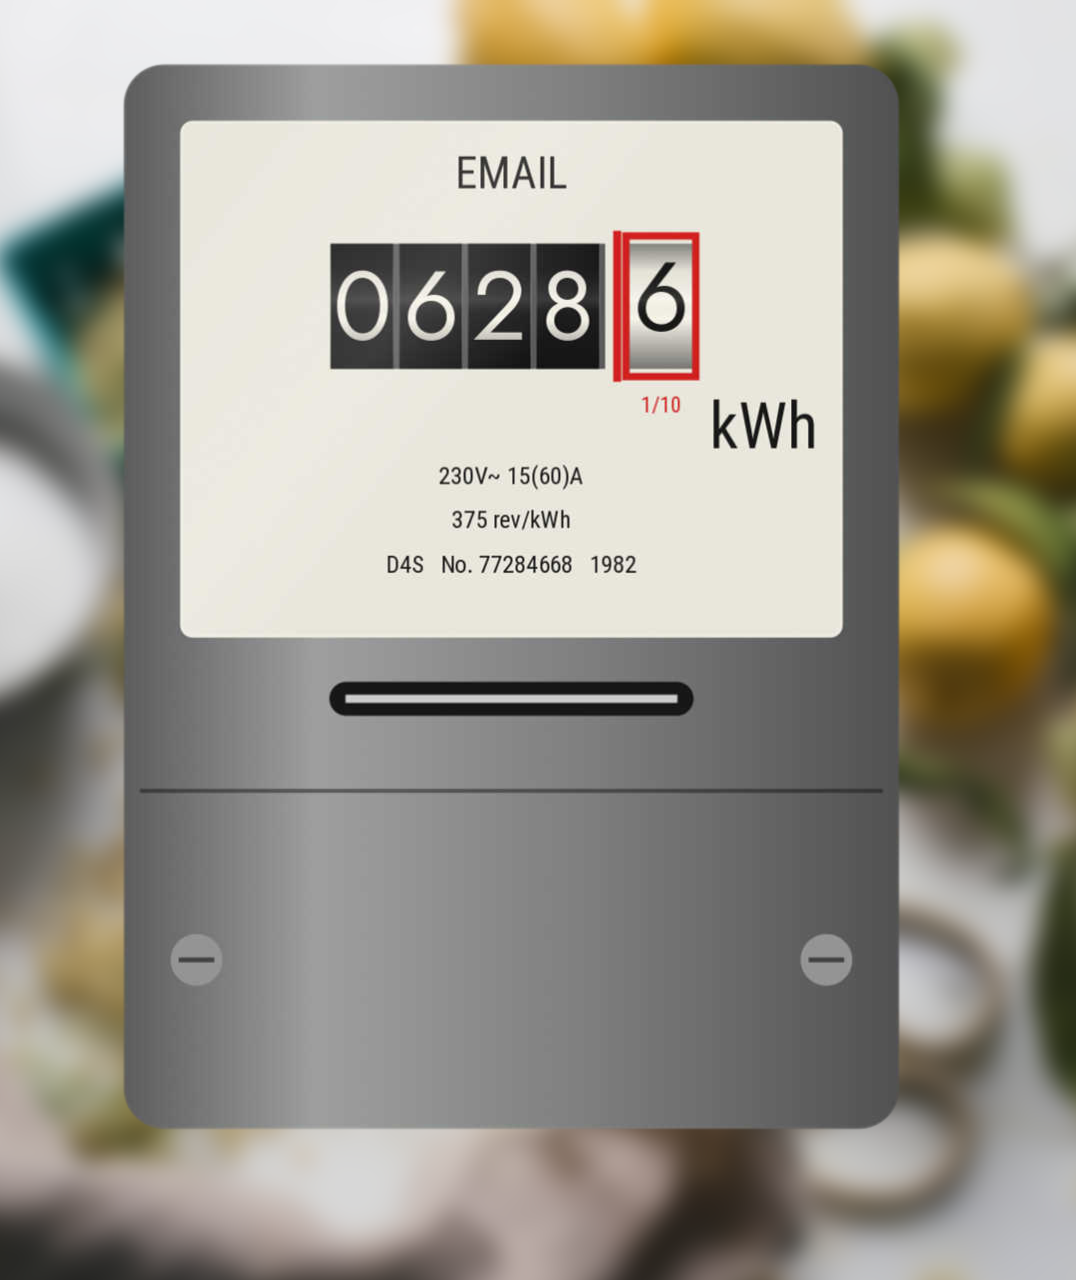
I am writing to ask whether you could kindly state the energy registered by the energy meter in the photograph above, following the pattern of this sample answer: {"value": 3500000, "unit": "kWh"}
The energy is {"value": 628.6, "unit": "kWh"}
